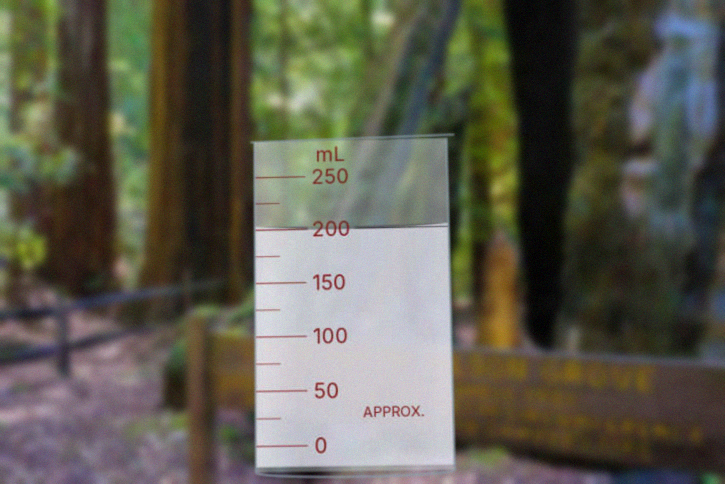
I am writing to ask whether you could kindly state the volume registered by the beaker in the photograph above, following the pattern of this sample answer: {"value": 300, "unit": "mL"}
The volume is {"value": 200, "unit": "mL"}
